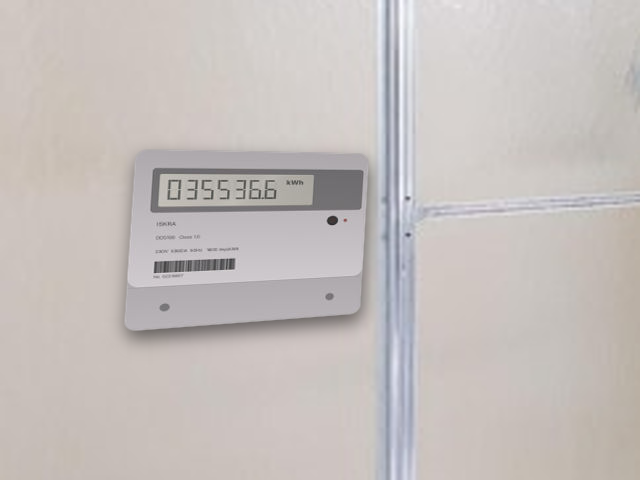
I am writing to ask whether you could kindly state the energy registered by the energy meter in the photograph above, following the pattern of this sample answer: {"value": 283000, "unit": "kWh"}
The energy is {"value": 35536.6, "unit": "kWh"}
